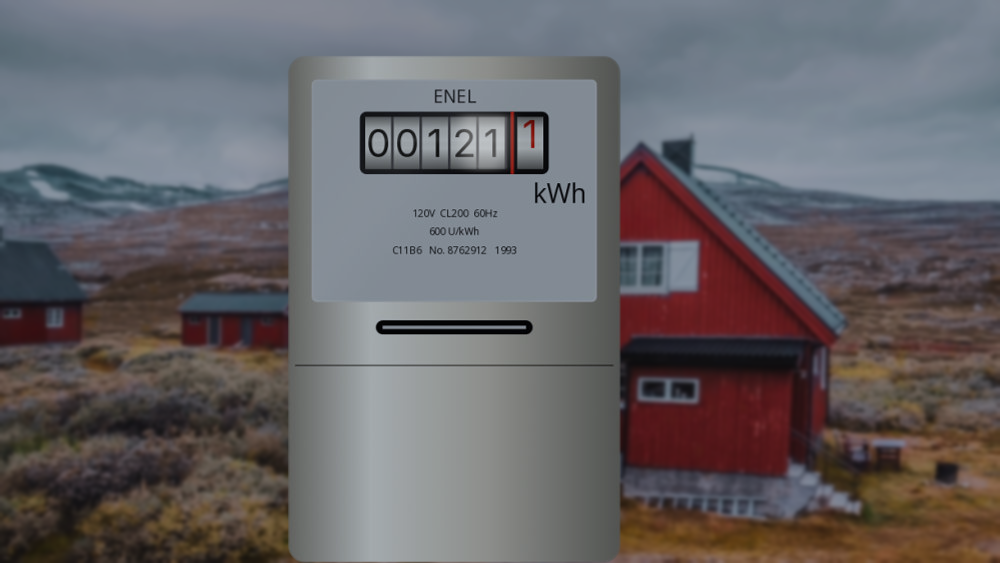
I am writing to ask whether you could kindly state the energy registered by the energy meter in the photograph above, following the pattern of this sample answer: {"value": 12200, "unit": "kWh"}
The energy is {"value": 121.1, "unit": "kWh"}
